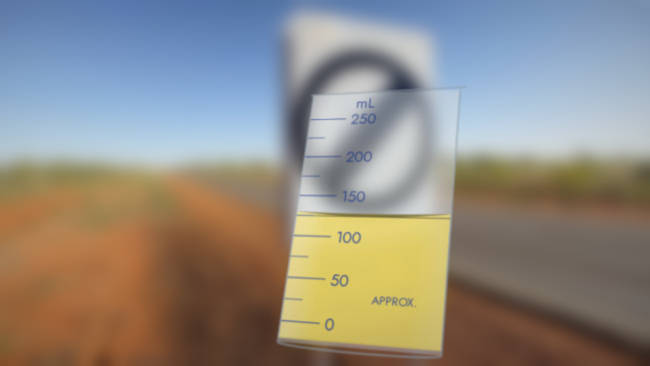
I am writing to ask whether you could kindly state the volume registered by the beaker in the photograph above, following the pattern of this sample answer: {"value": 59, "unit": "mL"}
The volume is {"value": 125, "unit": "mL"}
